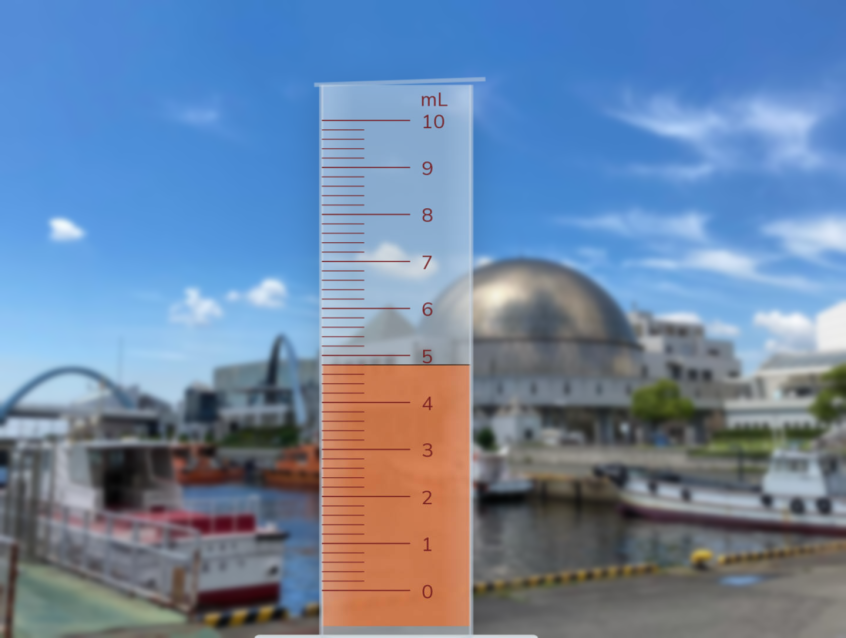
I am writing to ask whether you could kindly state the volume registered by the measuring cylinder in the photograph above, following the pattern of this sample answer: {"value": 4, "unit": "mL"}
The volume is {"value": 4.8, "unit": "mL"}
